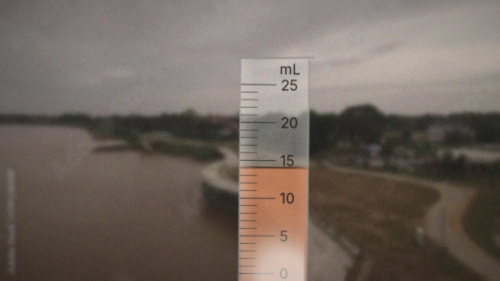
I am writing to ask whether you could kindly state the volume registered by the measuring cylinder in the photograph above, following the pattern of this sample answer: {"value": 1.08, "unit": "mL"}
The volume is {"value": 14, "unit": "mL"}
